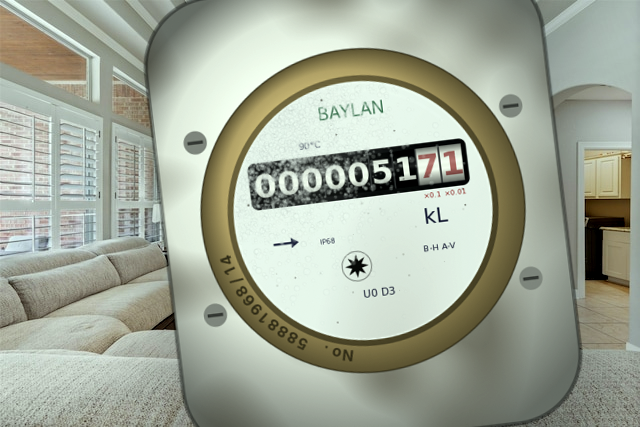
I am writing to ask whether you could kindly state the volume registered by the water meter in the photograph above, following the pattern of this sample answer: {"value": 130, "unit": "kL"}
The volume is {"value": 51.71, "unit": "kL"}
